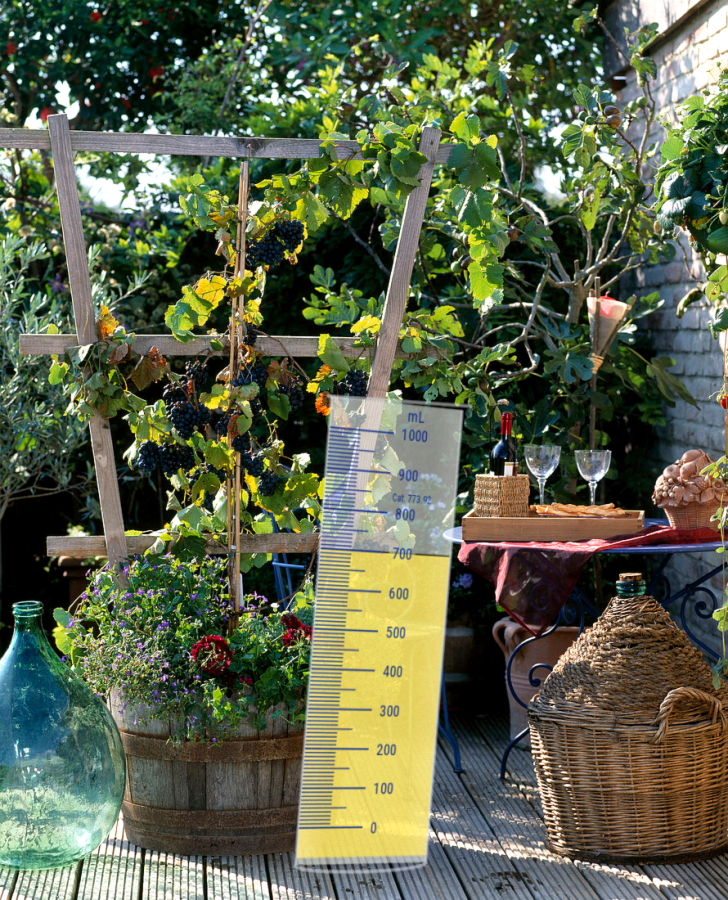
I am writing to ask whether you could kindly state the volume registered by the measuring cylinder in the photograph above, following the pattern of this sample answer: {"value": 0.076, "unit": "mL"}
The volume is {"value": 700, "unit": "mL"}
